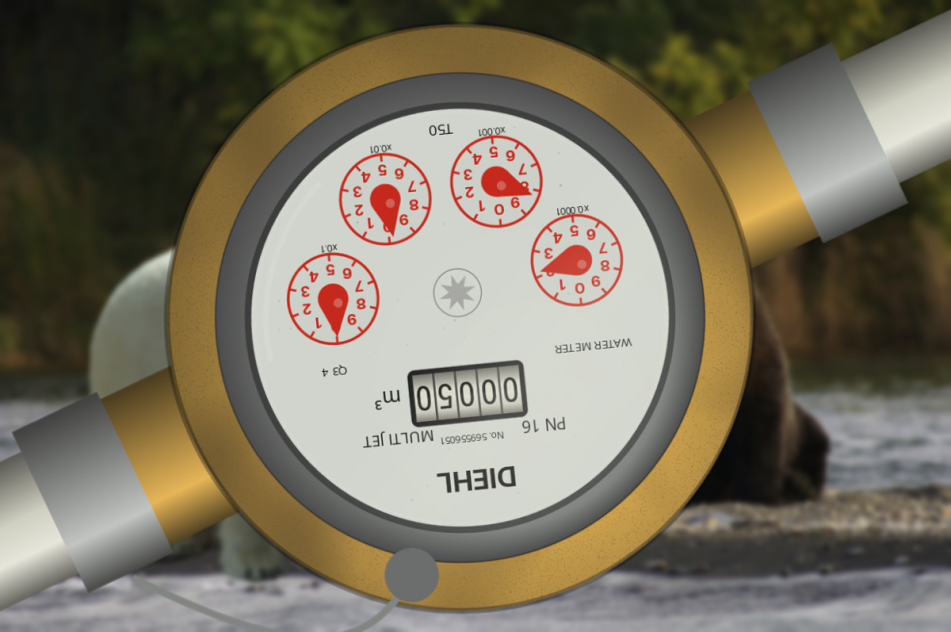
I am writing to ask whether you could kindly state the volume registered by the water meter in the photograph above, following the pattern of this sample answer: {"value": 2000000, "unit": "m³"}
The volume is {"value": 49.9982, "unit": "m³"}
